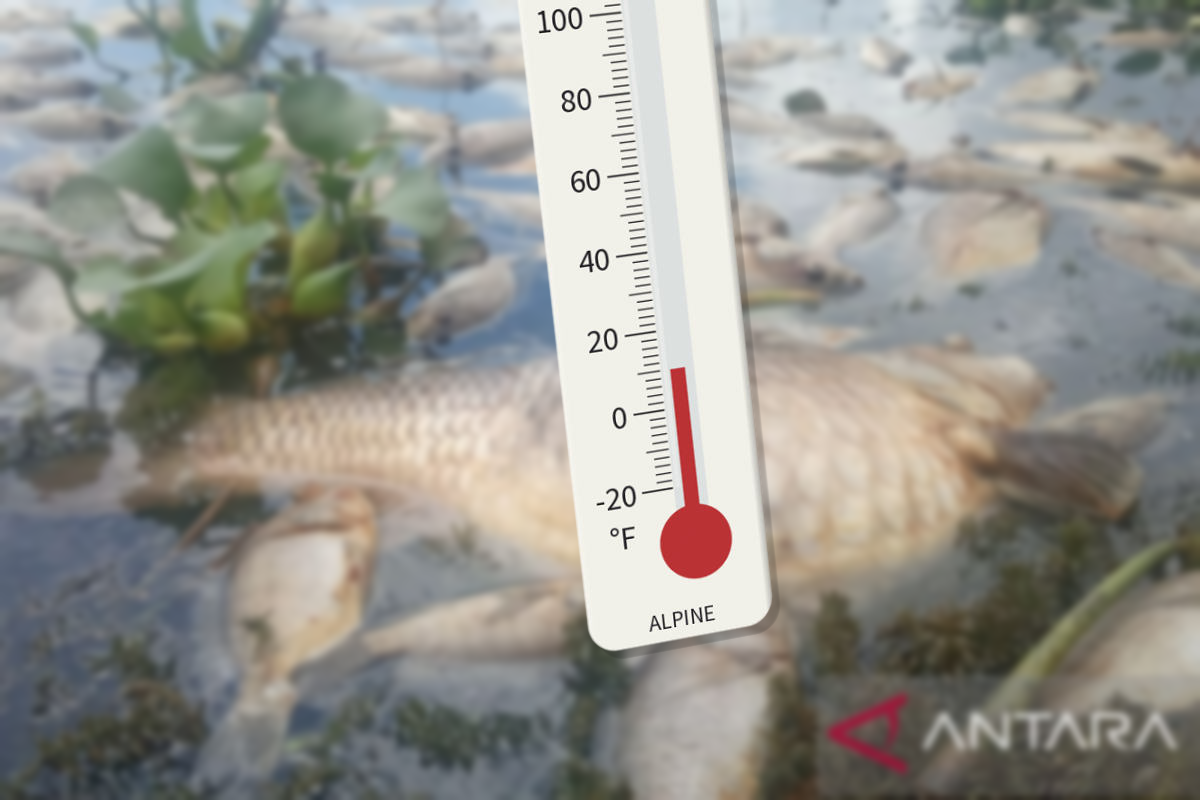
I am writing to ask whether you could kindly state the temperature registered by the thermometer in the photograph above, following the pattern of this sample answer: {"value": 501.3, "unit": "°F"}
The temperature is {"value": 10, "unit": "°F"}
